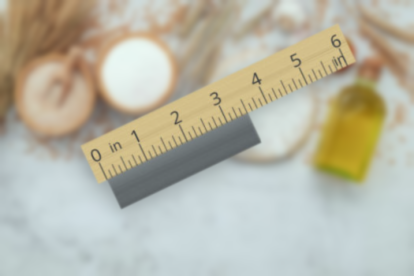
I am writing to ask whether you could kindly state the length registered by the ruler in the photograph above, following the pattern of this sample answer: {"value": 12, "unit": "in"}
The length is {"value": 3.5, "unit": "in"}
